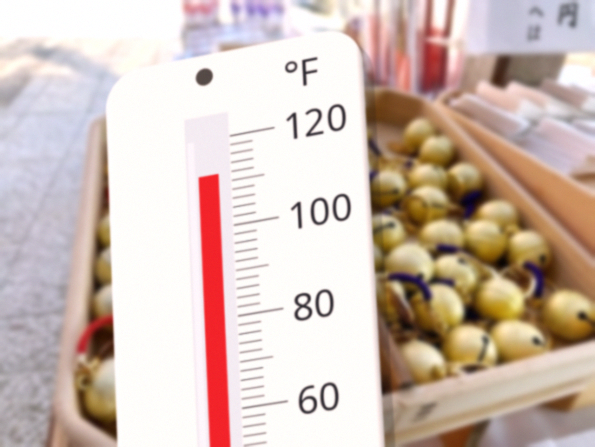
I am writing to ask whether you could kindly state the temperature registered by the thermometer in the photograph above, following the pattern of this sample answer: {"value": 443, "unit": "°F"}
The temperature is {"value": 112, "unit": "°F"}
